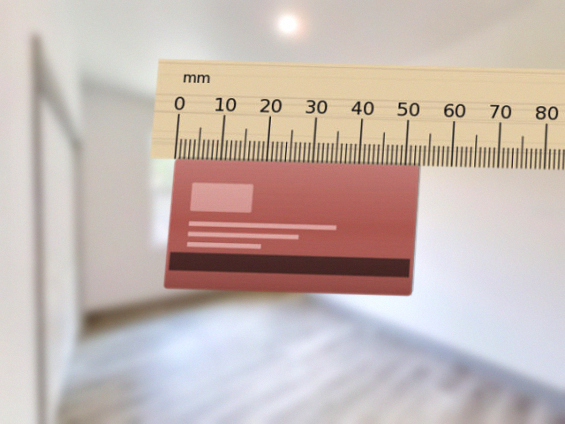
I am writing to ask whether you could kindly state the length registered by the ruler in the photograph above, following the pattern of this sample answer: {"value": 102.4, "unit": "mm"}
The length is {"value": 53, "unit": "mm"}
